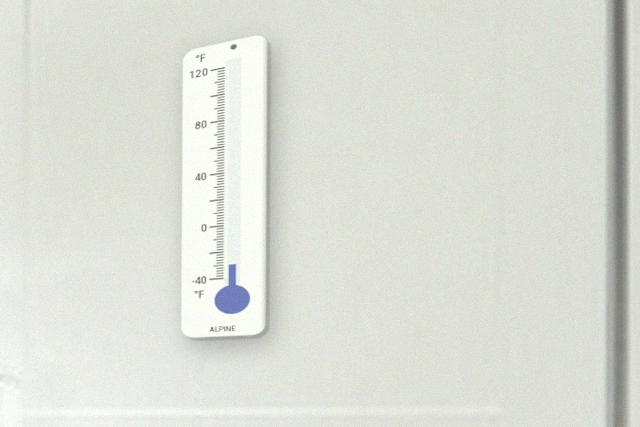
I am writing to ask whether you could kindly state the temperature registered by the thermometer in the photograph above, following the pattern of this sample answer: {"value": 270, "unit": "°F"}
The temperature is {"value": -30, "unit": "°F"}
